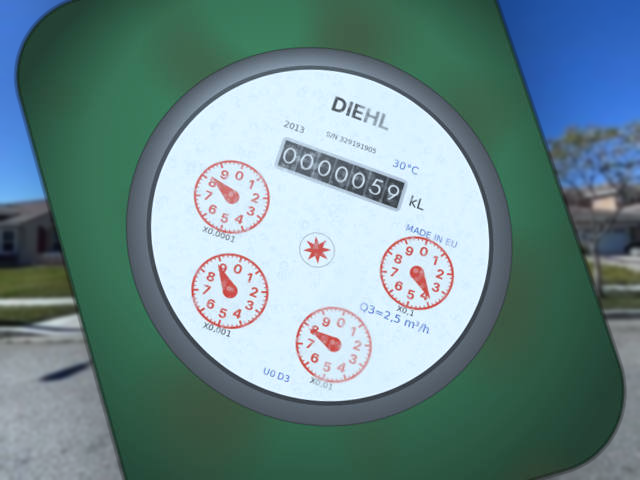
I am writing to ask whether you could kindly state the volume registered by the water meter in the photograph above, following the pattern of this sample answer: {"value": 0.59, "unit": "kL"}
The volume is {"value": 59.3788, "unit": "kL"}
